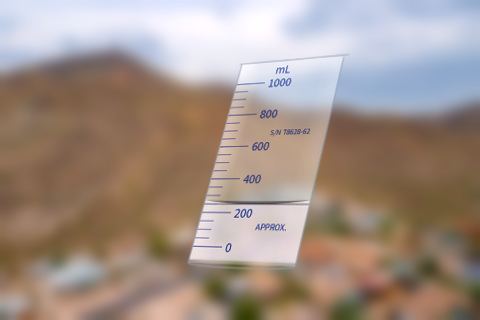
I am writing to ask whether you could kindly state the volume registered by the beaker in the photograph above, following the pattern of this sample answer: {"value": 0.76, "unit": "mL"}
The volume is {"value": 250, "unit": "mL"}
